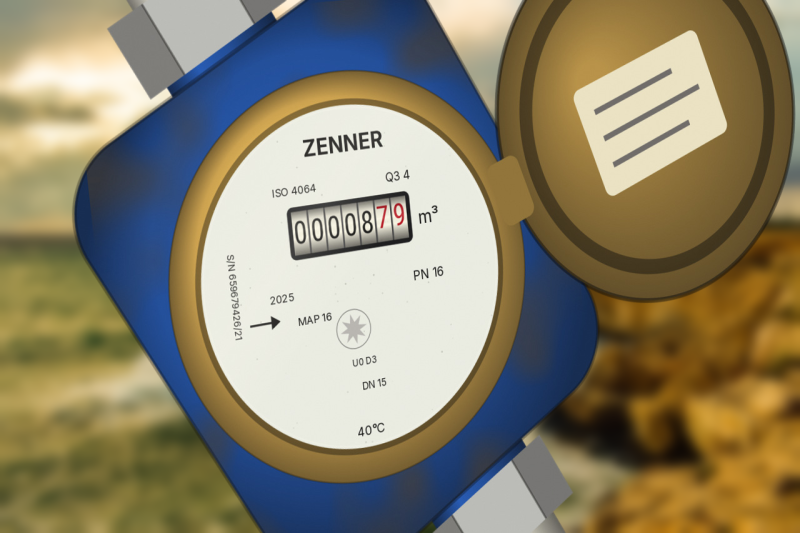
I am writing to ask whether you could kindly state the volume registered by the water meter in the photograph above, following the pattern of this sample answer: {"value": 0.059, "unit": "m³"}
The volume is {"value": 8.79, "unit": "m³"}
